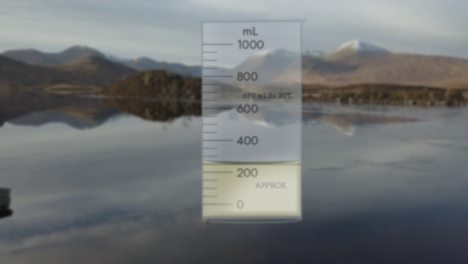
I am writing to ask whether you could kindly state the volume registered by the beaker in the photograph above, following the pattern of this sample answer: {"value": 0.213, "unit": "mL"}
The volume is {"value": 250, "unit": "mL"}
